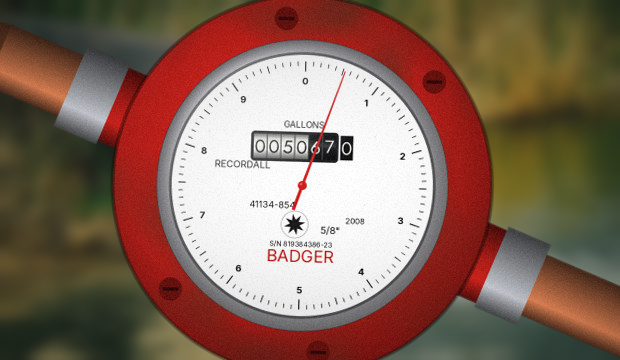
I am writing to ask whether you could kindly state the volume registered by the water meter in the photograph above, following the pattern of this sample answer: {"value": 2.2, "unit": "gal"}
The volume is {"value": 50670.5, "unit": "gal"}
